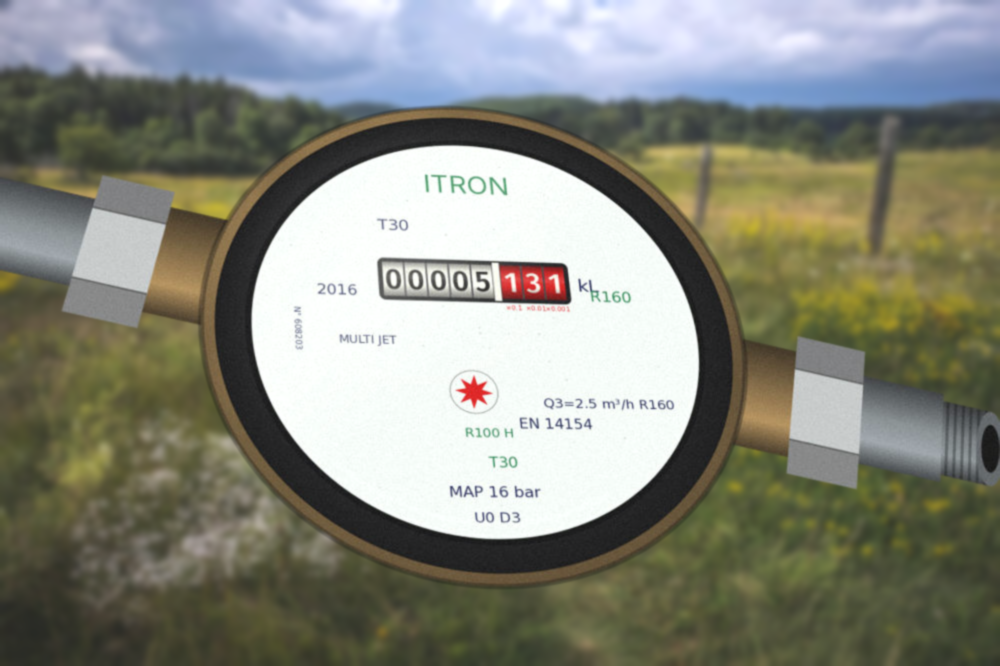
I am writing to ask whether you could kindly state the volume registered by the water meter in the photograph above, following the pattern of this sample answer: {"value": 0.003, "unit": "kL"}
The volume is {"value": 5.131, "unit": "kL"}
